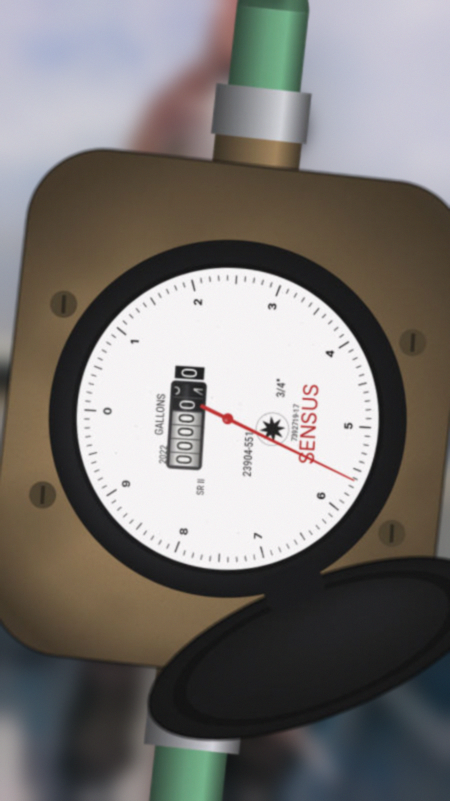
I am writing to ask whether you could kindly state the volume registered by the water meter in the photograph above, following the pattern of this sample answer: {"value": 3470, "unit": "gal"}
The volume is {"value": 35.6, "unit": "gal"}
